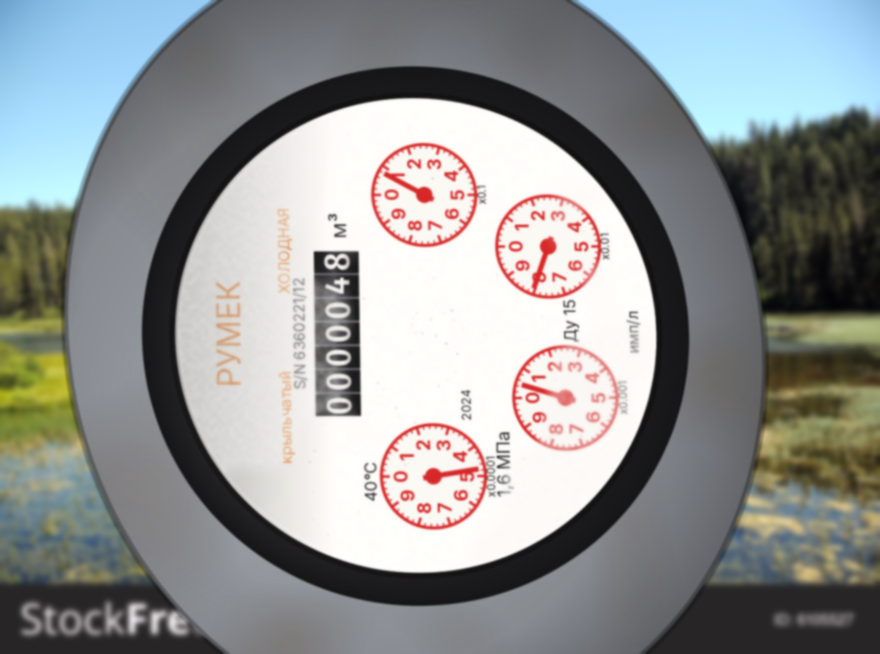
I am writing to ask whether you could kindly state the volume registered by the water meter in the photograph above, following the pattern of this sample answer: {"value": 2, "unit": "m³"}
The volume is {"value": 48.0804, "unit": "m³"}
